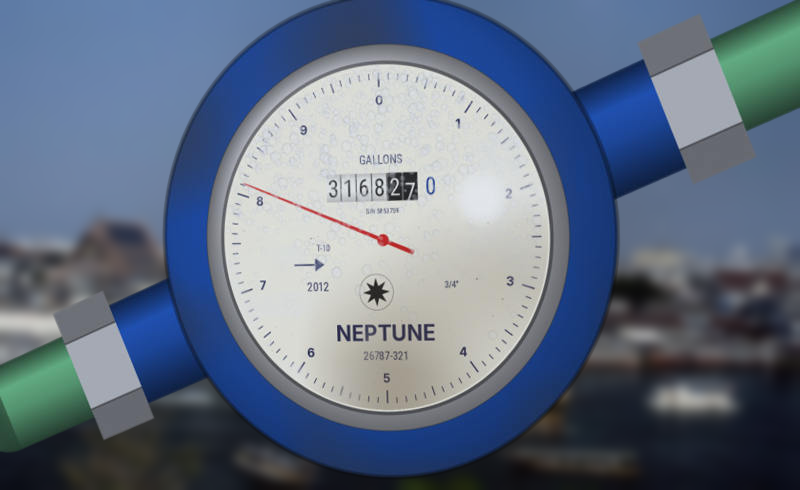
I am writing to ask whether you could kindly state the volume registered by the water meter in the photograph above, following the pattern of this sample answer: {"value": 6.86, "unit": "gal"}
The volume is {"value": 3168268.1, "unit": "gal"}
